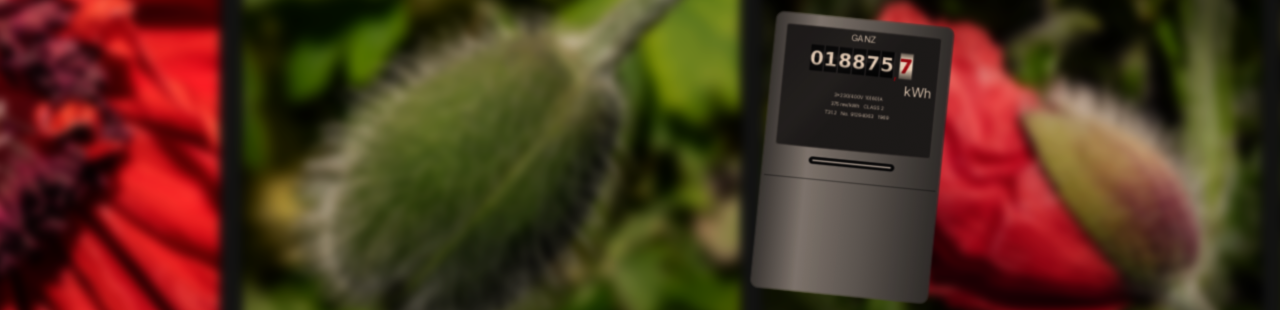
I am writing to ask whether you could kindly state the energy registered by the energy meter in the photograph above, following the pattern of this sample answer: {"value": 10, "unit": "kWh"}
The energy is {"value": 18875.7, "unit": "kWh"}
